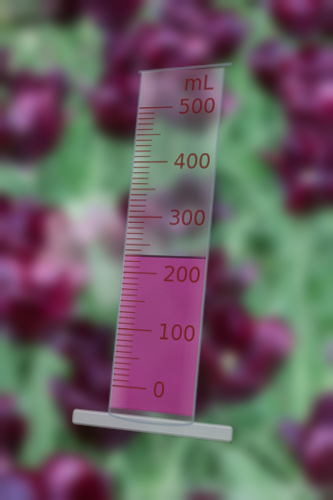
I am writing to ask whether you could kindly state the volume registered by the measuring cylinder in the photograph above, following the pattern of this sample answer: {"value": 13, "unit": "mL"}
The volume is {"value": 230, "unit": "mL"}
